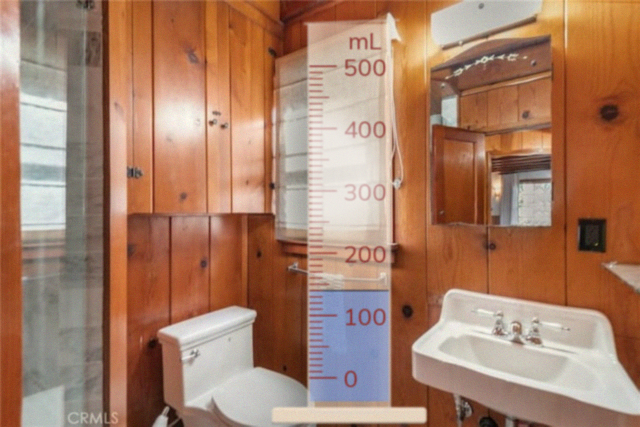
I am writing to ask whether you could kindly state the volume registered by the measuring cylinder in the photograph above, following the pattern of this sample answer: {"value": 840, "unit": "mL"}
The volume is {"value": 140, "unit": "mL"}
